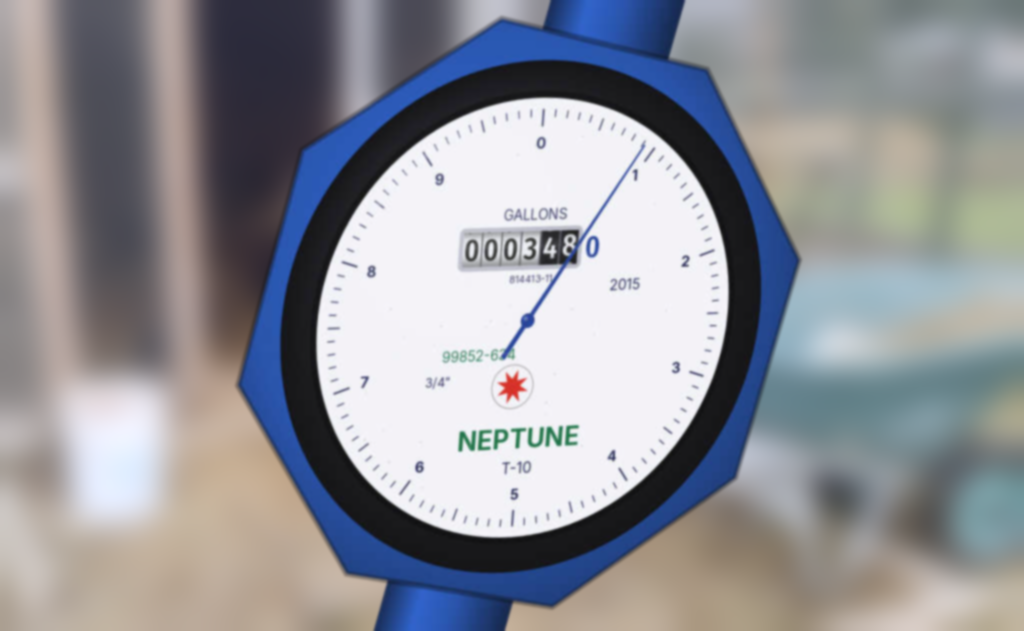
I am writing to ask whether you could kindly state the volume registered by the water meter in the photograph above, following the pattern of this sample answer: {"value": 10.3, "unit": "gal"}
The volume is {"value": 3480.9, "unit": "gal"}
